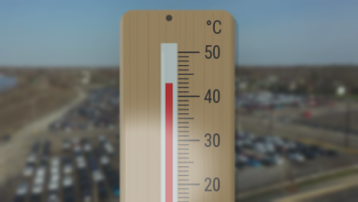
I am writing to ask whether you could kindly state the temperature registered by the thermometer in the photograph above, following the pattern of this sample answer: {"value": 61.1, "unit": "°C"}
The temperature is {"value": 43, "unit": "°C"}
